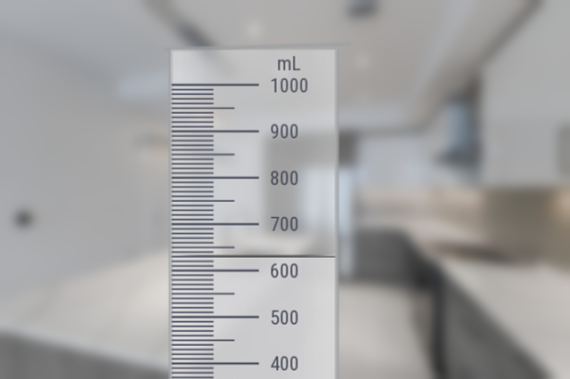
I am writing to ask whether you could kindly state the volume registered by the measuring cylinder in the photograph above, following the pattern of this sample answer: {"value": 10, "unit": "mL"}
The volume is {"value": 630, "unit": "mL"}
